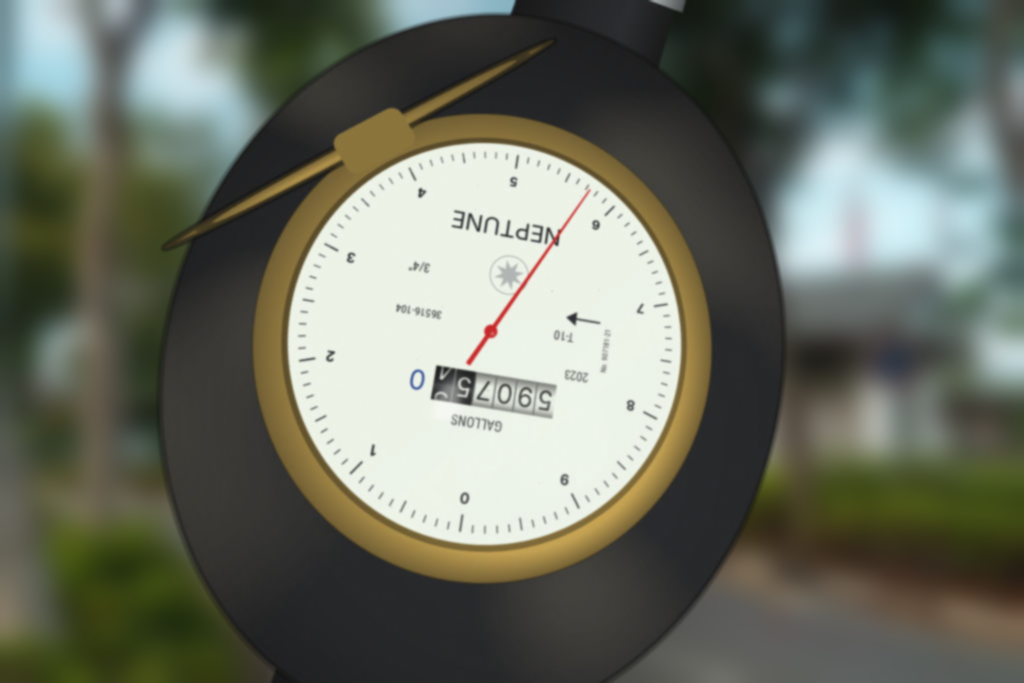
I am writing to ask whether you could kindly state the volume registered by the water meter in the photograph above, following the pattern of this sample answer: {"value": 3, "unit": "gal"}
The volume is {"value": 5907535.7, "unit": "gal"}
